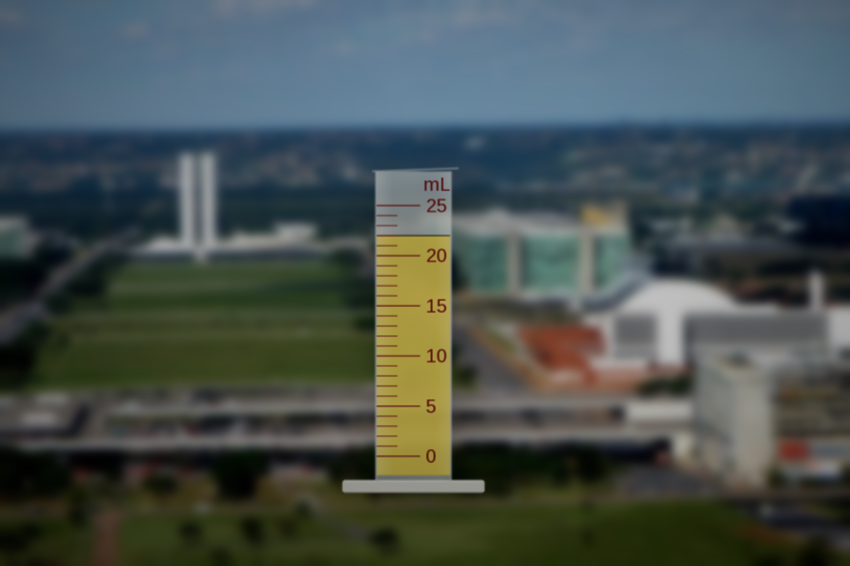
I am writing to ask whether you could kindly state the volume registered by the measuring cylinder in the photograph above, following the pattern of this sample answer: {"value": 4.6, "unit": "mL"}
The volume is {"value": 22, "unit": "mL"}
